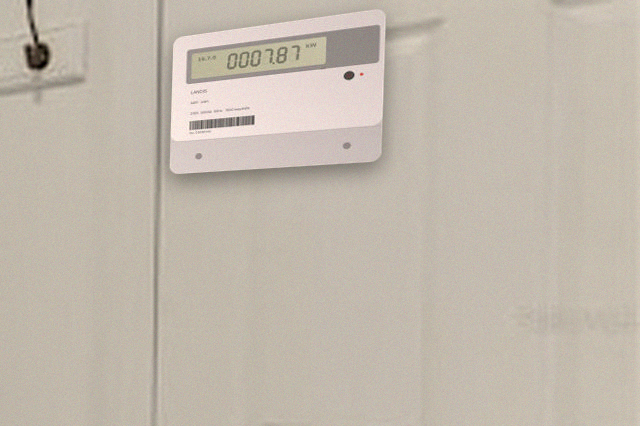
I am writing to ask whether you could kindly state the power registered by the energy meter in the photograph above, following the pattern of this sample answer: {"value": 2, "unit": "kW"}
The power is {"value": 7.87, "unit": "kW"}
